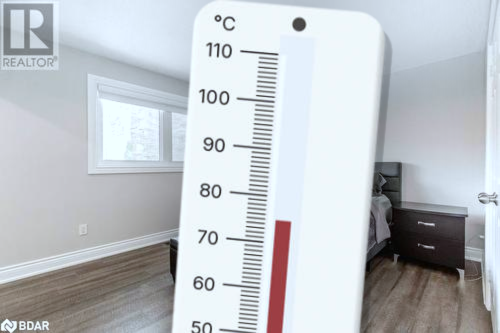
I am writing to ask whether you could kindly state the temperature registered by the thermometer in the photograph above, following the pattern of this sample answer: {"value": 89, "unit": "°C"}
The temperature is {"value": 75, "unit": "°C"}
